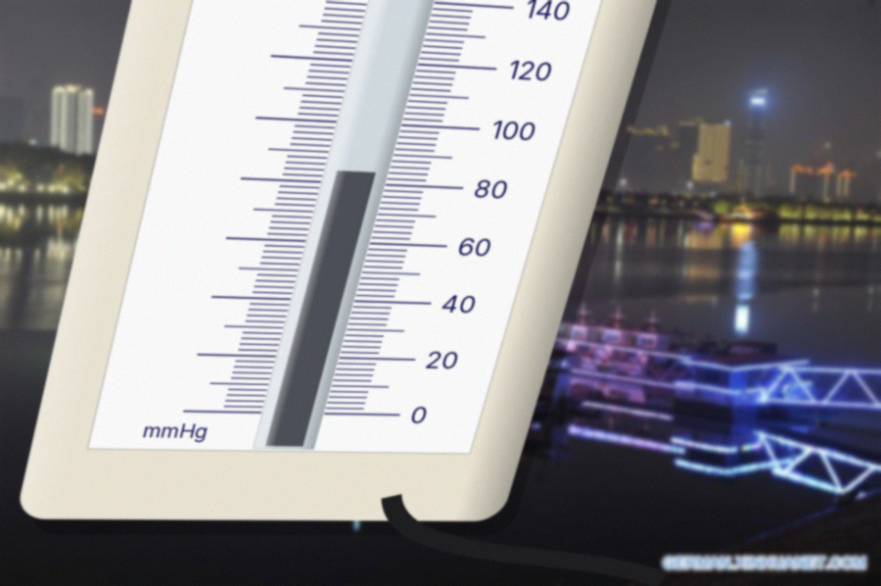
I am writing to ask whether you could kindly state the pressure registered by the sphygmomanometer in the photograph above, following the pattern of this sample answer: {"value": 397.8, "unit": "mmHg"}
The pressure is {"value": 84, "unit": "mmHg"}
